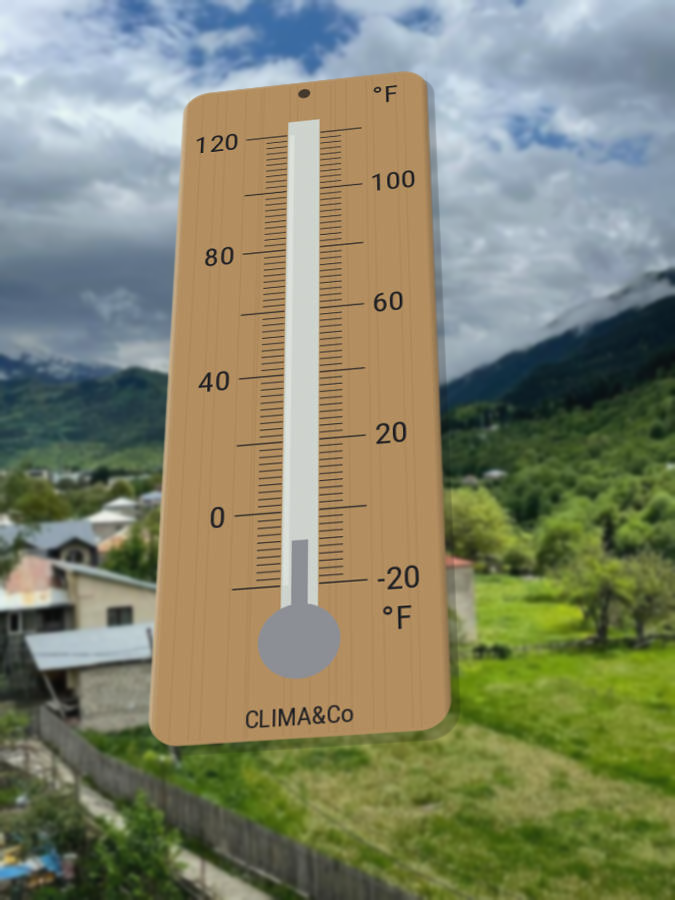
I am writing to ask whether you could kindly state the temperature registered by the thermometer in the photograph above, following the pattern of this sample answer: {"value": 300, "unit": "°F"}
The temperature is {"value": -8, "unit": "°F"}
